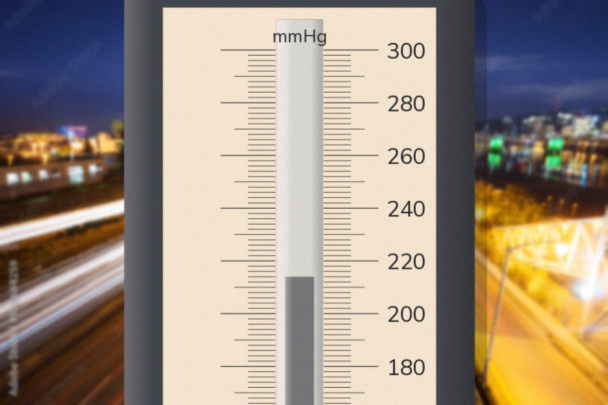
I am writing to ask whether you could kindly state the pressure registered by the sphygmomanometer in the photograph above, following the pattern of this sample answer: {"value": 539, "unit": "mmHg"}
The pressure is {"value": 214, "unit": "mmHg"}
